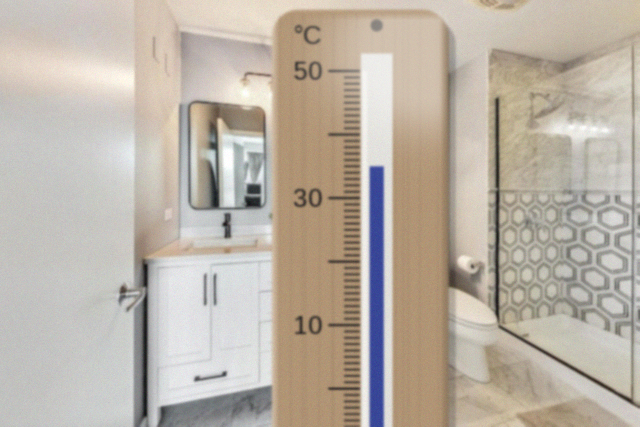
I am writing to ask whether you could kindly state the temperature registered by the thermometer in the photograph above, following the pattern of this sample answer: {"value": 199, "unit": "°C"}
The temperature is {"value": 35, "unit": "°C"}
